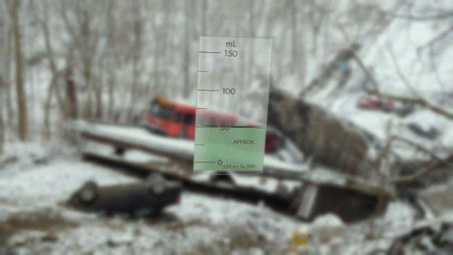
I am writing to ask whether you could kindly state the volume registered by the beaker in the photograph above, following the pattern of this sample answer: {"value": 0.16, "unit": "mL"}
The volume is {"value": 50, "unit": "mL"}
